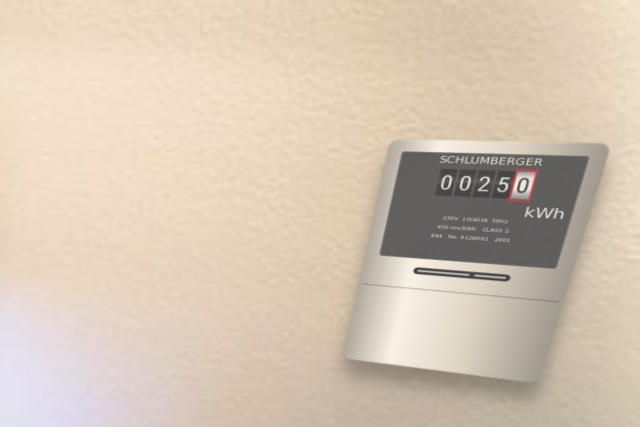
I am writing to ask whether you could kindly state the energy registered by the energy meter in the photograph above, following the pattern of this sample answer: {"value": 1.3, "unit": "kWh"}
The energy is {"value": 25.0, "unit": "kWh"}
